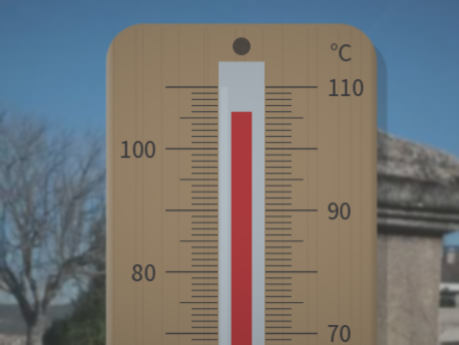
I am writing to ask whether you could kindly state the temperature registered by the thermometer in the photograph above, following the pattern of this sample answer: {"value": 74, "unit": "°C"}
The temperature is {"value": 106, "unit": "°C"}
